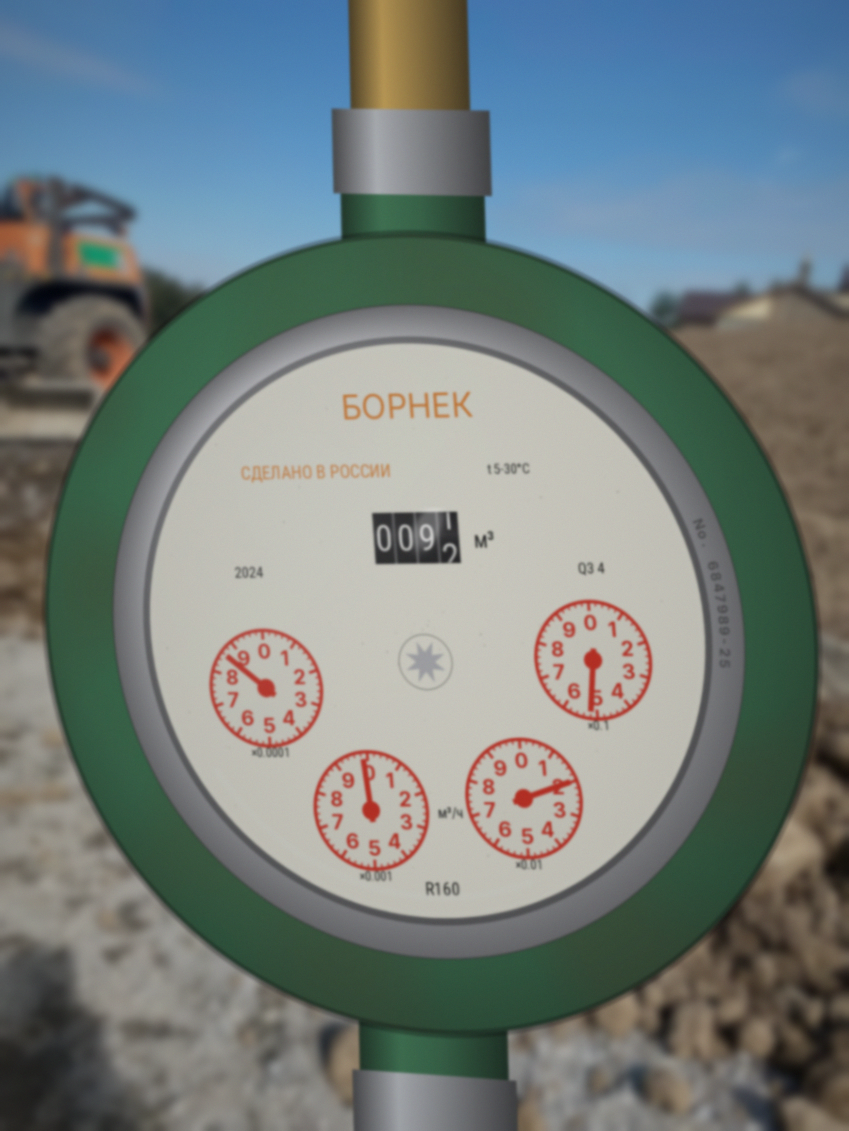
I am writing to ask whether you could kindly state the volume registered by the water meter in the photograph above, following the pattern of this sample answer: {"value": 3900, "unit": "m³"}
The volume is {"value": 91.5198, "unit": "m³"}
